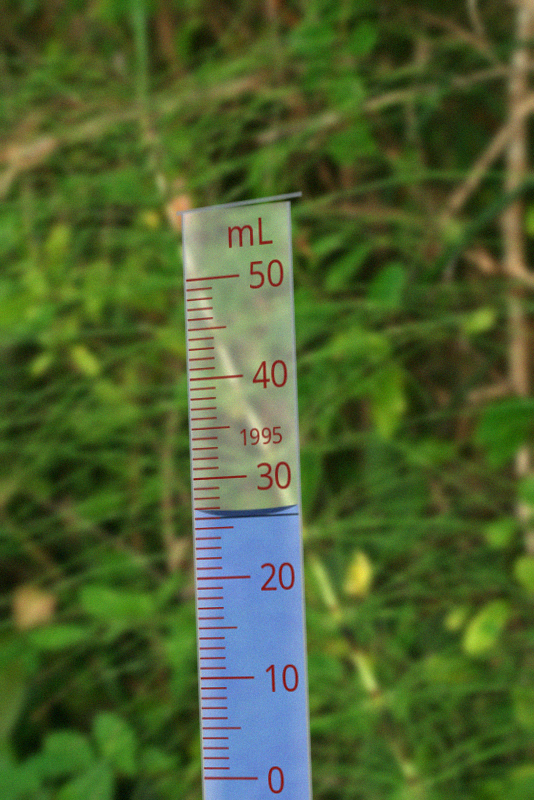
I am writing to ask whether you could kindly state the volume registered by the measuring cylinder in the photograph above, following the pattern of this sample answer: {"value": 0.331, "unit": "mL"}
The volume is {"value": 26, "unit": "mL"}
